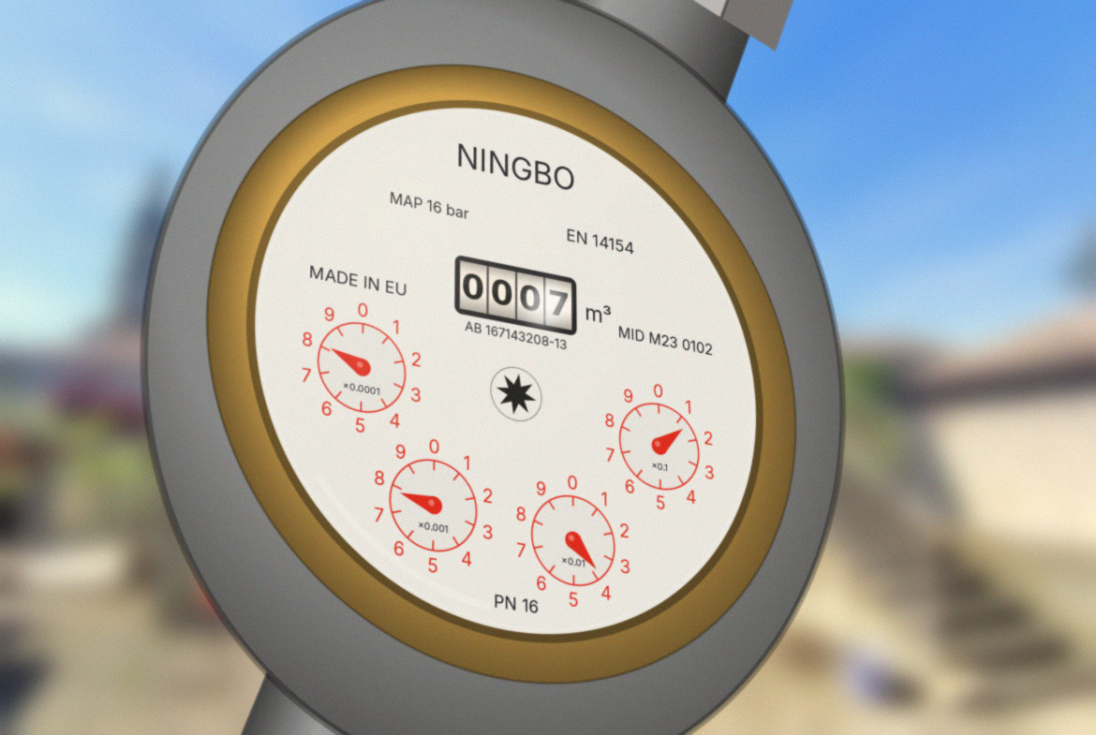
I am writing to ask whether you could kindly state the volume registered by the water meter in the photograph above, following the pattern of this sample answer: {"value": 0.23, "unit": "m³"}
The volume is {"value": 7.1378, "unit": "m³"}
